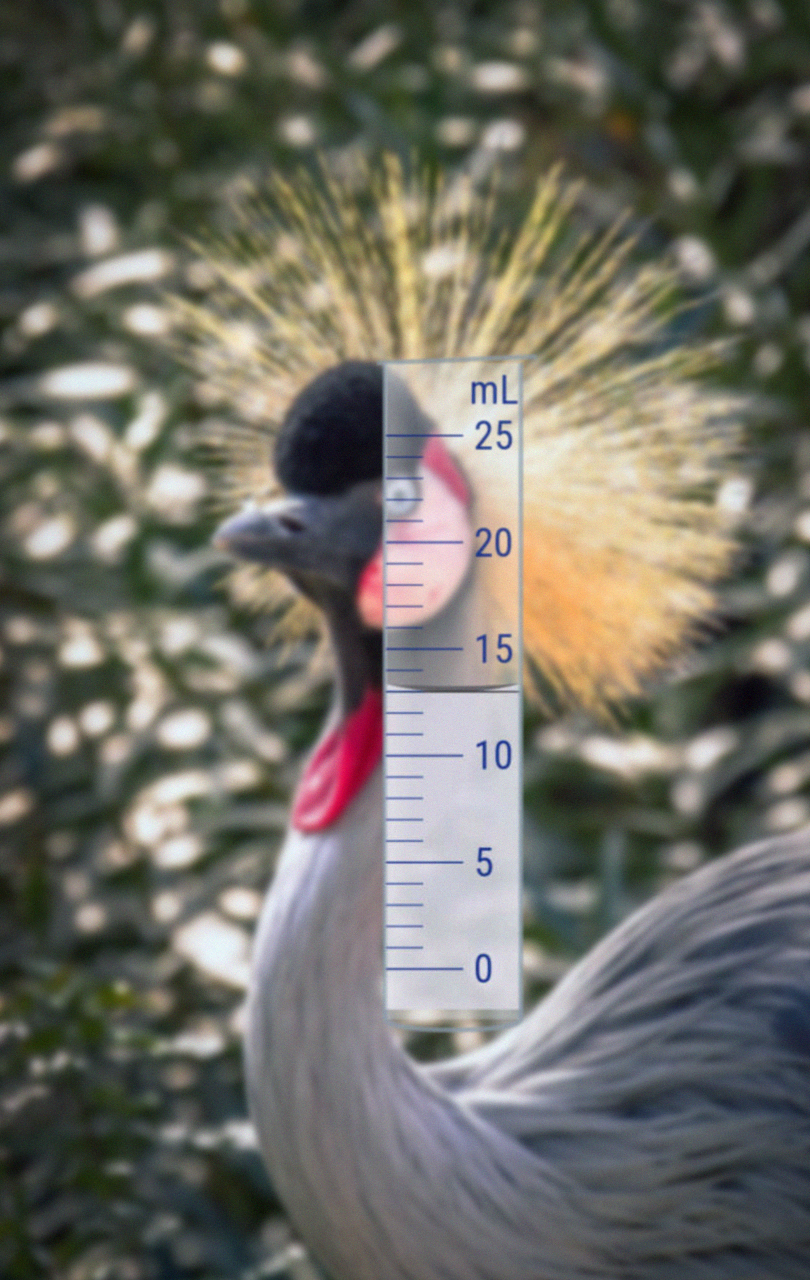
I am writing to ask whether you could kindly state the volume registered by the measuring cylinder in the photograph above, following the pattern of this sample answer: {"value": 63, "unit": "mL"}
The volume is {"value": 13, "unit": "mL"}
